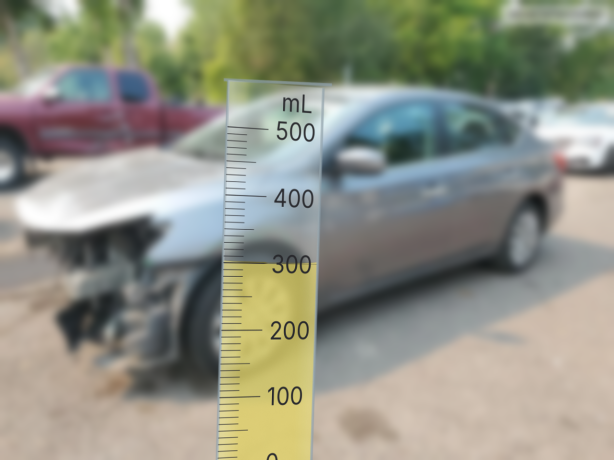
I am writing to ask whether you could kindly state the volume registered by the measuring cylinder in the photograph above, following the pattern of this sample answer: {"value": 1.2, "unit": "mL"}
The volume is {"value": 300, "unit": "mL"}
